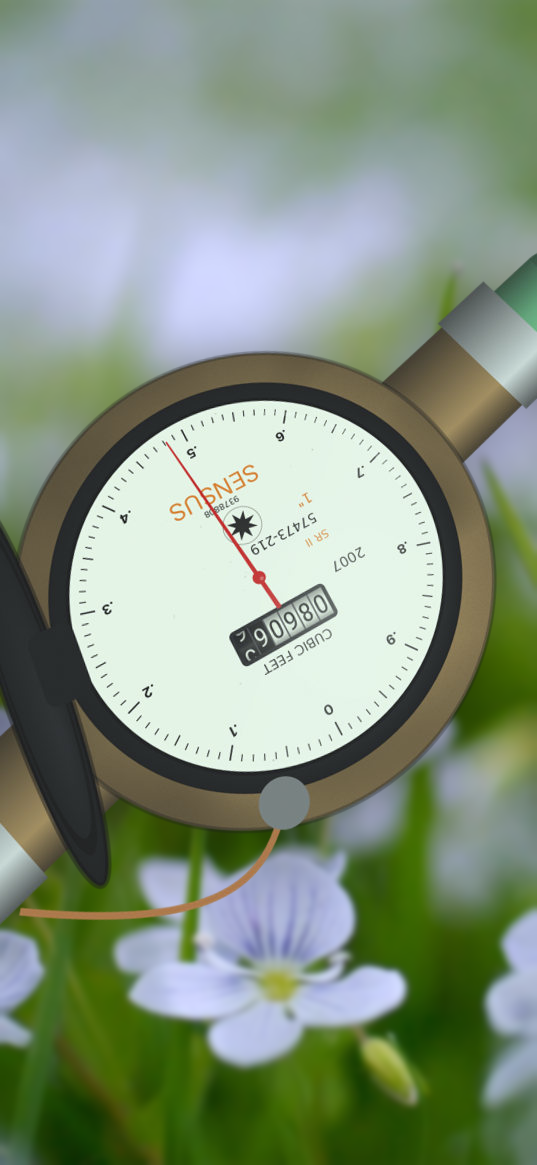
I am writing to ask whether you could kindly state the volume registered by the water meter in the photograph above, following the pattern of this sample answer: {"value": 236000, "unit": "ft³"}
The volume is {"value": 86065.48, "unit": "ft³"}
